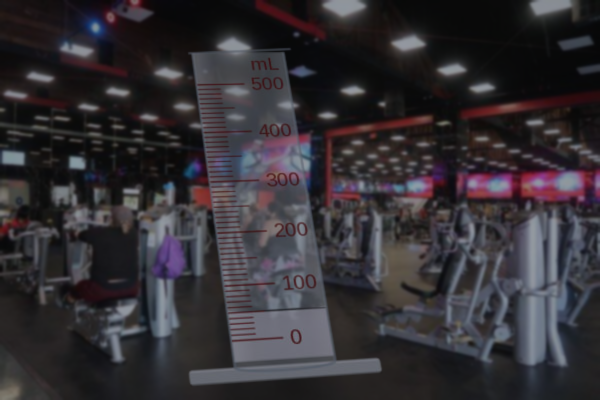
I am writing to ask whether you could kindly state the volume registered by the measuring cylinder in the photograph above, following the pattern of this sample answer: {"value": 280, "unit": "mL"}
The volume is {"value": 50, "unit": "mL"}
